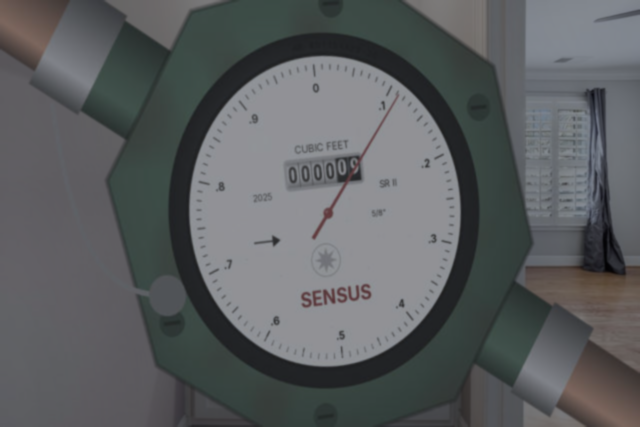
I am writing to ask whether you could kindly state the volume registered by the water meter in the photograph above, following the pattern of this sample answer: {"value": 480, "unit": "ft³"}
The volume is {"value": 9.11, "unit": "ft³"}
